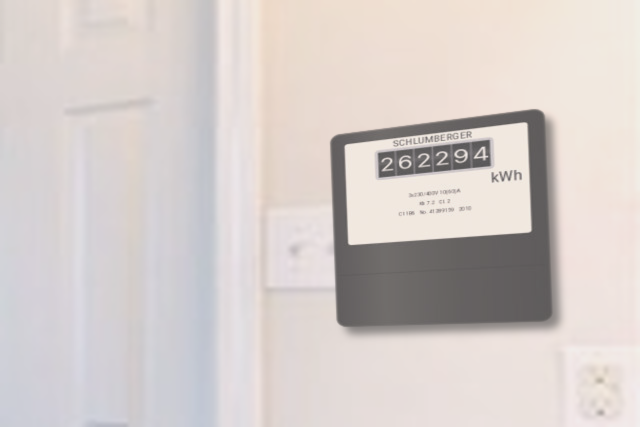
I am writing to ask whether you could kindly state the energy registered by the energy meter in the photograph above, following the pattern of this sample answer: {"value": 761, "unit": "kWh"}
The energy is {"value": 262294, "unit": "kWh"}
